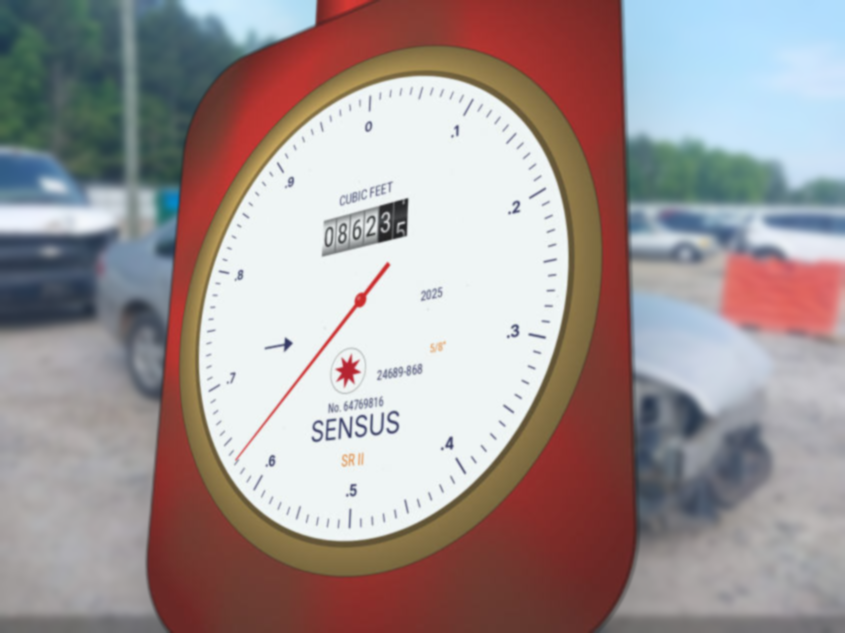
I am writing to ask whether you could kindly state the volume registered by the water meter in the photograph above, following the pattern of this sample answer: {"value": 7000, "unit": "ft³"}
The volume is {"value": 86234.63, "unit": "ft³"}
